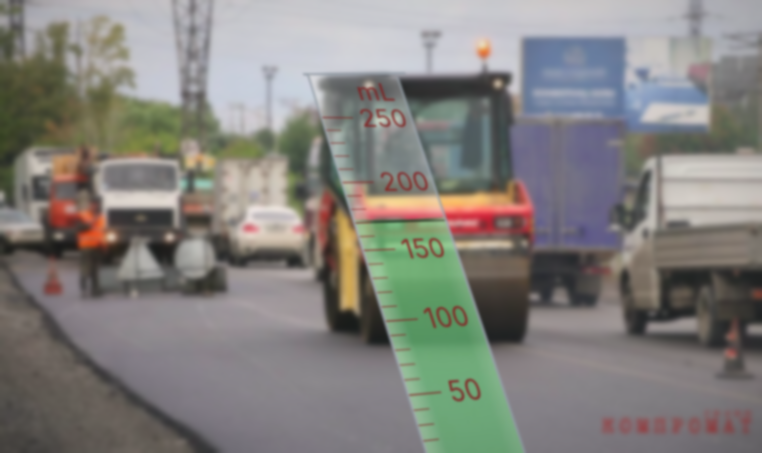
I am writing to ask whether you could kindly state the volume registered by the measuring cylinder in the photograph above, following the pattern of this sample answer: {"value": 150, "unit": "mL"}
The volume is {"value": 170, "unit": "mL"}
